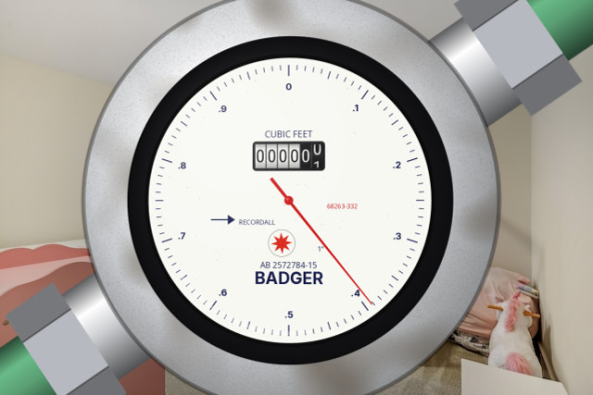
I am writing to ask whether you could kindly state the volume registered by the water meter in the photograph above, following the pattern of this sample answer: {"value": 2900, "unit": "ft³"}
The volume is {"value": 0.39, "unit": "ft³"}
